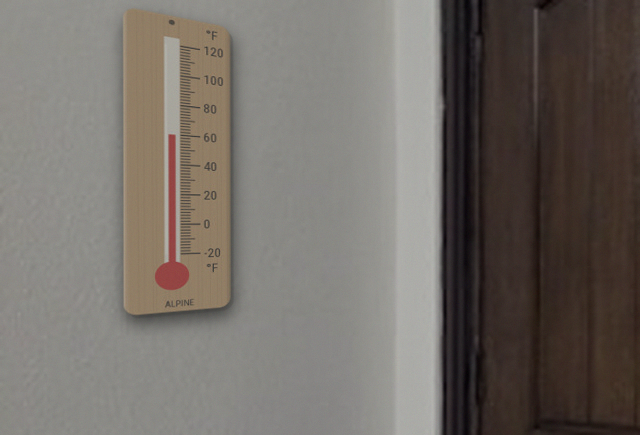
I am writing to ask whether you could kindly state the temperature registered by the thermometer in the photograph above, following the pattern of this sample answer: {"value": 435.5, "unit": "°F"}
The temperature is {"value": 60, "unit": "°F"}
